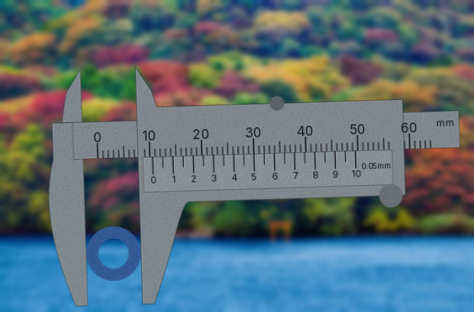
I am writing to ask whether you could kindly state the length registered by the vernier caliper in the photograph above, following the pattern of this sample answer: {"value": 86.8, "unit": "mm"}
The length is {"value": 10.5, "unit": "mm"}
